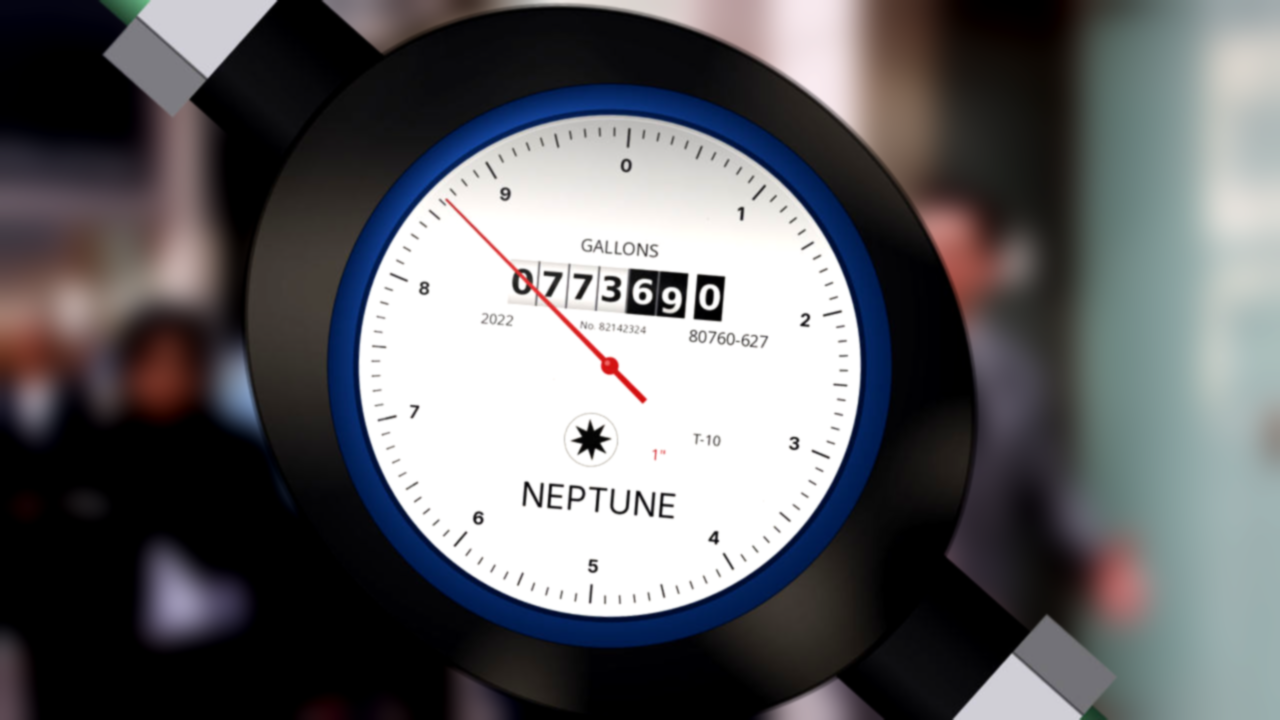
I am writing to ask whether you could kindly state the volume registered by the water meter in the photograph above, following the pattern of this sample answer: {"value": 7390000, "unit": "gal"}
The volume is {"value": 773688.6, "unit": "gal"}
